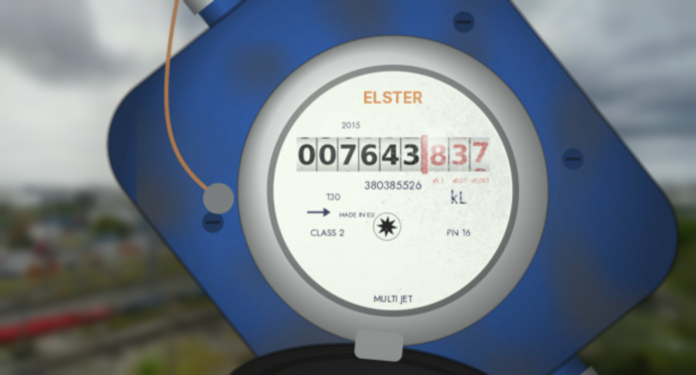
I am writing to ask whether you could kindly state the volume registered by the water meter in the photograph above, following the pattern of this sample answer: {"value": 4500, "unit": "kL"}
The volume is {"value": 7643.837, "unit": "kL"}
